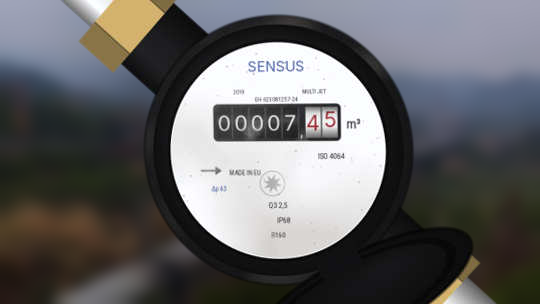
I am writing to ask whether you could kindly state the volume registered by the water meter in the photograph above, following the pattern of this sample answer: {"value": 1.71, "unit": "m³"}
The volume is {"value": 7.45, "unit": "m³"}
